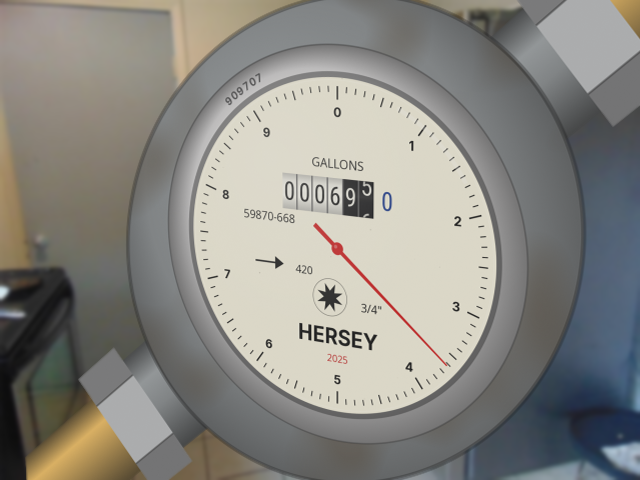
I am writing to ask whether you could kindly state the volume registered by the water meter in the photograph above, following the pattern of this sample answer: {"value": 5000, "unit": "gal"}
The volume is {"value": 6953.6, "unit": "gal"}
